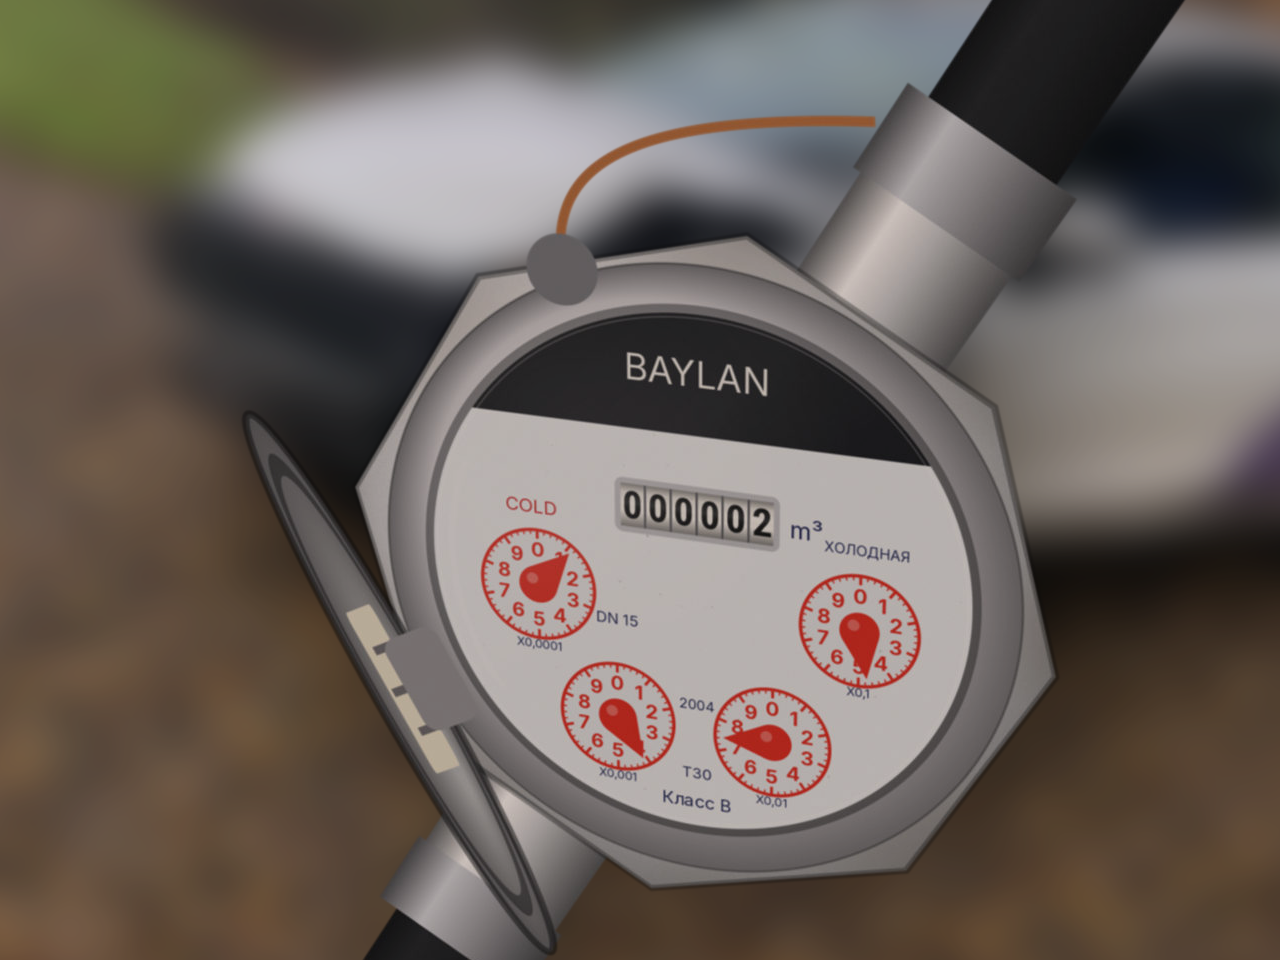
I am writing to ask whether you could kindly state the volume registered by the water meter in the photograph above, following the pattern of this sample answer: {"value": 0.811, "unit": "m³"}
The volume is {"value": 2.4741, "unit": "m³"}
